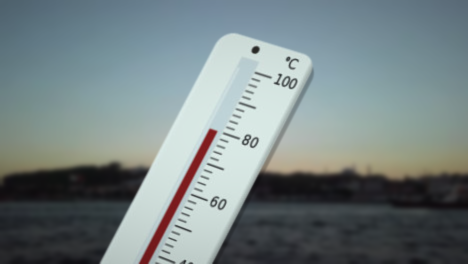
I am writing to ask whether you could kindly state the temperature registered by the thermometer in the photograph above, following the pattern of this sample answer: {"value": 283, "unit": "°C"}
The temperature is {"value": 80, "unit": "°C"}
